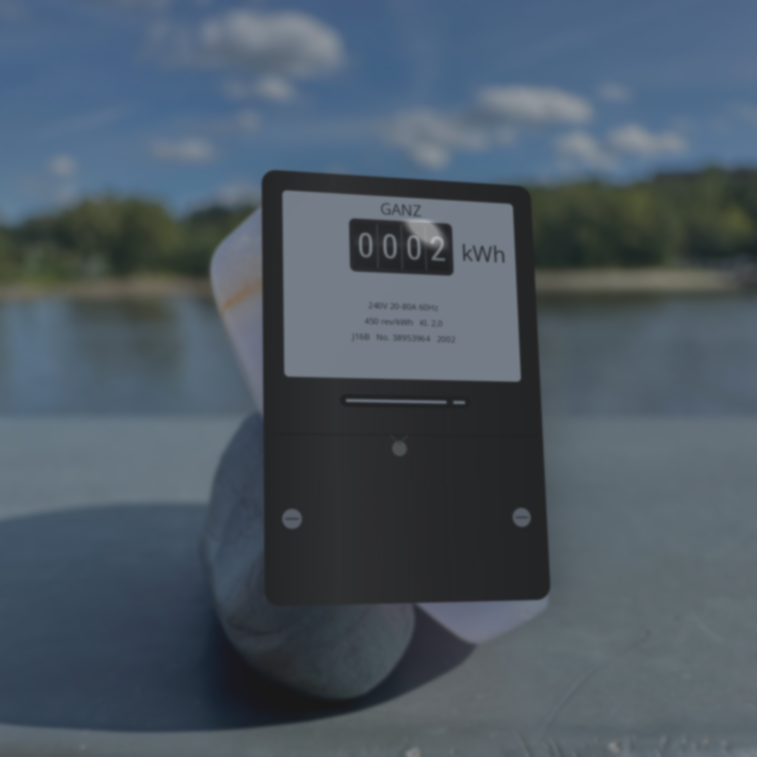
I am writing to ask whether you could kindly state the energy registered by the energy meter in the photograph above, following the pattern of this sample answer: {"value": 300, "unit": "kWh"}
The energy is {"value": 2, "unit": "kWh"}
